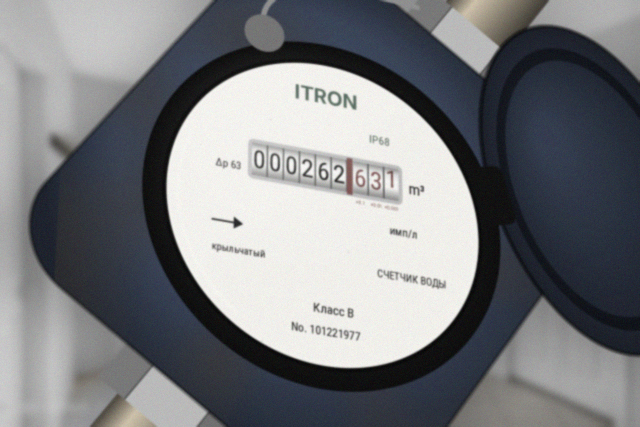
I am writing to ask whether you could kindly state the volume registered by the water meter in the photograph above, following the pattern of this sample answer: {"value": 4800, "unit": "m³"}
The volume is {"value": 262.631, "unit": "m³"}
